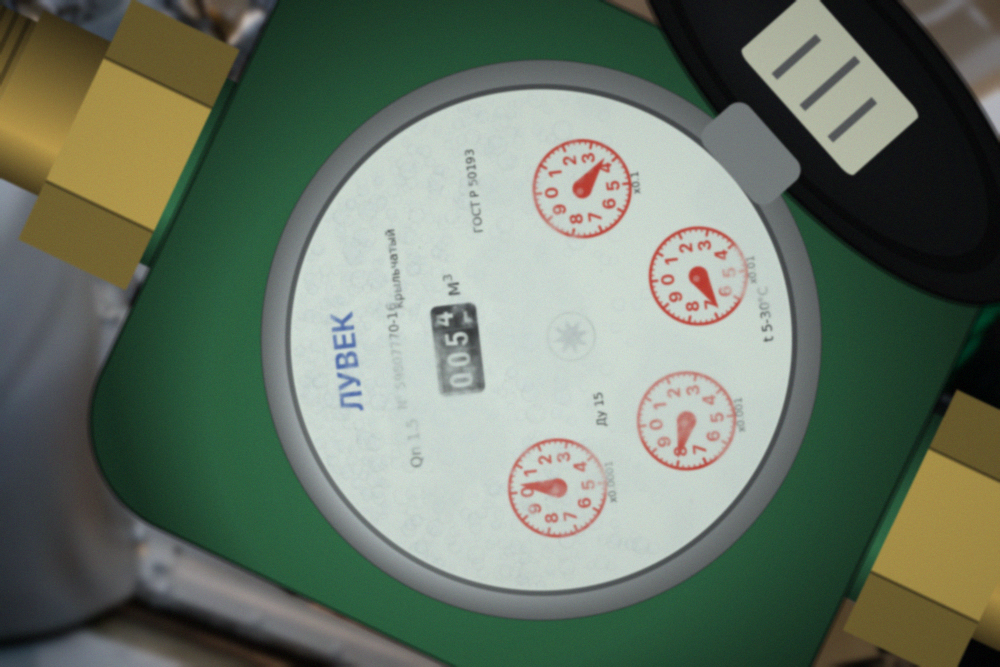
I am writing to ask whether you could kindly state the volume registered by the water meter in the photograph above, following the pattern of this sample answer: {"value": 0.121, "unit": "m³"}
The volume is {"value": 54.3680, "unit": "m³"}
